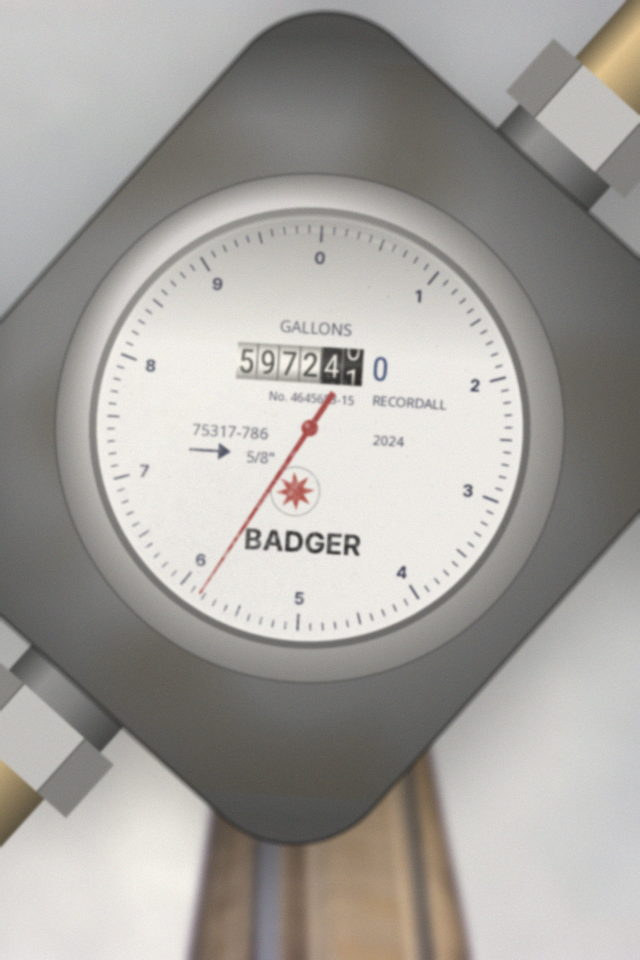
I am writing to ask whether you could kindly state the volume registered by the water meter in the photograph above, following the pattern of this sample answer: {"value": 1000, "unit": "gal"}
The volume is {"value": 5972405.8, "unit": "gal"}
